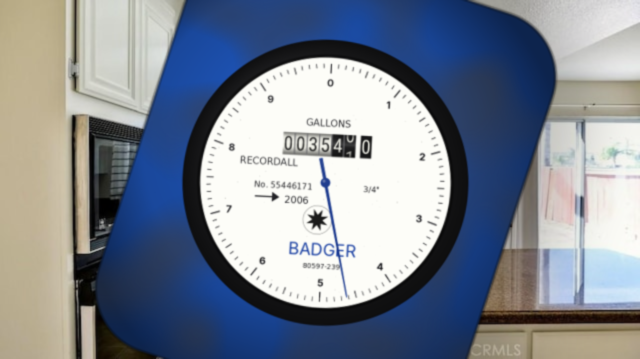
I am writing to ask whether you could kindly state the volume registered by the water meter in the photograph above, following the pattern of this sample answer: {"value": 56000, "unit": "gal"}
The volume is {"value": 35404.6, "unit": "gal"}
